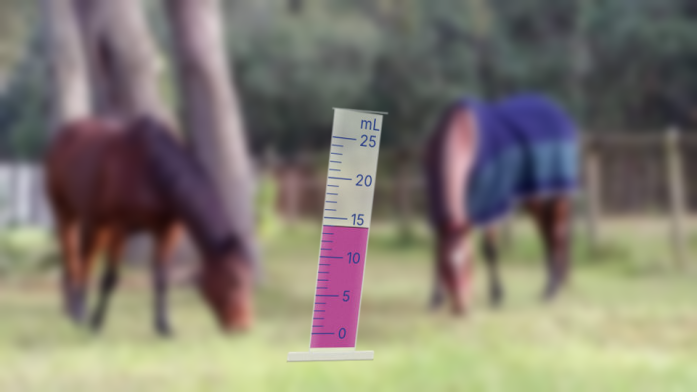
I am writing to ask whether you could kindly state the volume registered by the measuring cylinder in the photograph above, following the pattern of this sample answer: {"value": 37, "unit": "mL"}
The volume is {"value": 14, "unit": "mL"}
